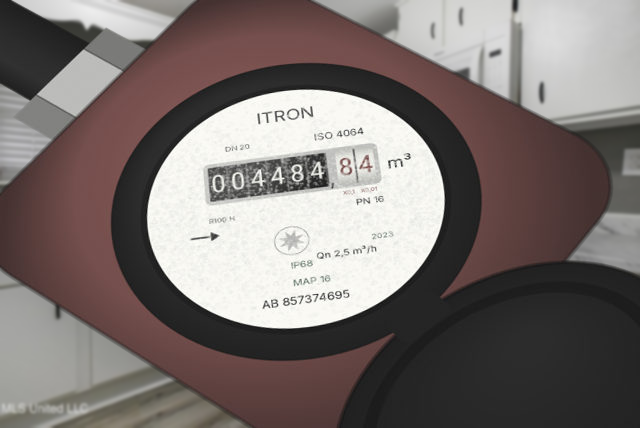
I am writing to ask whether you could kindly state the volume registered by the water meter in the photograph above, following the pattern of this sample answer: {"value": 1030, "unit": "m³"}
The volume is {"value": 4484.84, "unit": "m³"}
